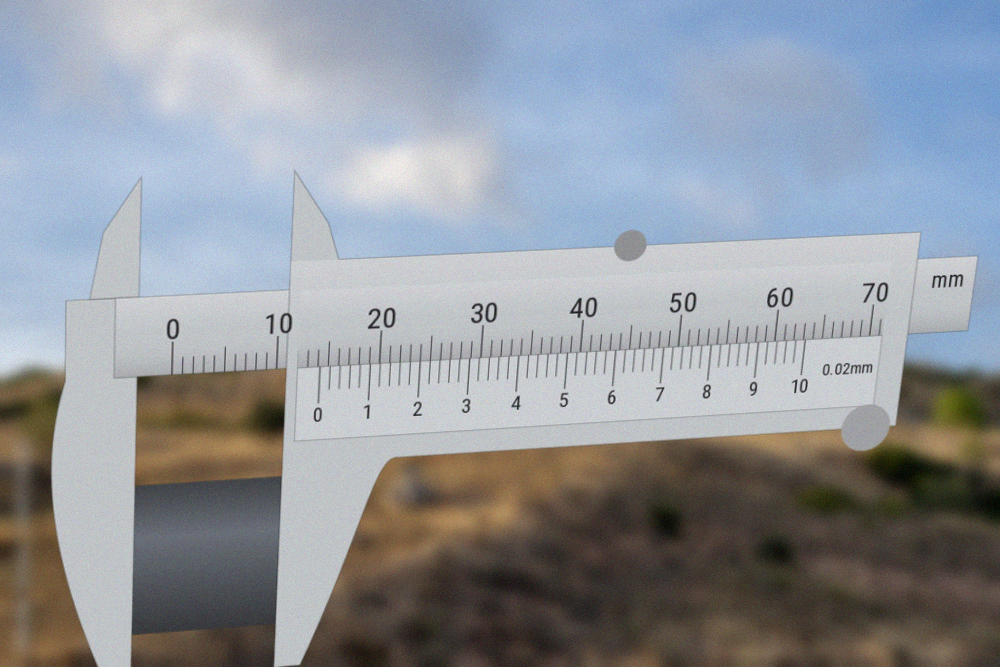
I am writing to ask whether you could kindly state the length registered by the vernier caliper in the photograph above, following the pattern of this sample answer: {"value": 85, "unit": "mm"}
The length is {"value": 14.2, "unit": "mm"}
